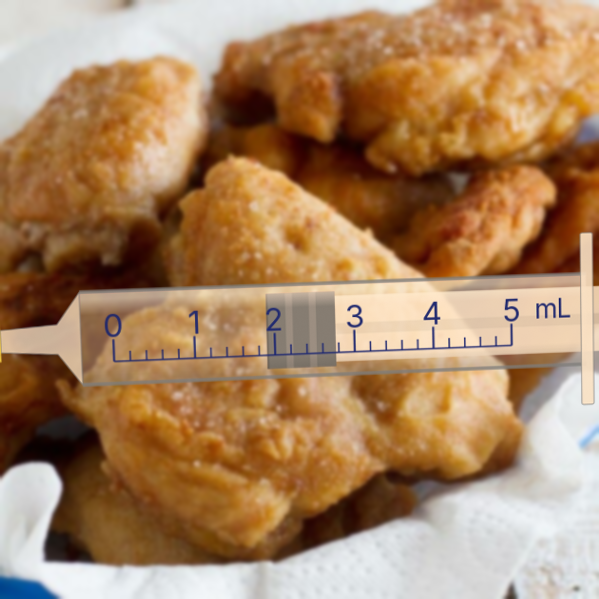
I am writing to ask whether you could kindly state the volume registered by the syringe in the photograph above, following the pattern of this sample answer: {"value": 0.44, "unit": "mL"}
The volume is {"value": 1.9, "unit": "mL"}
